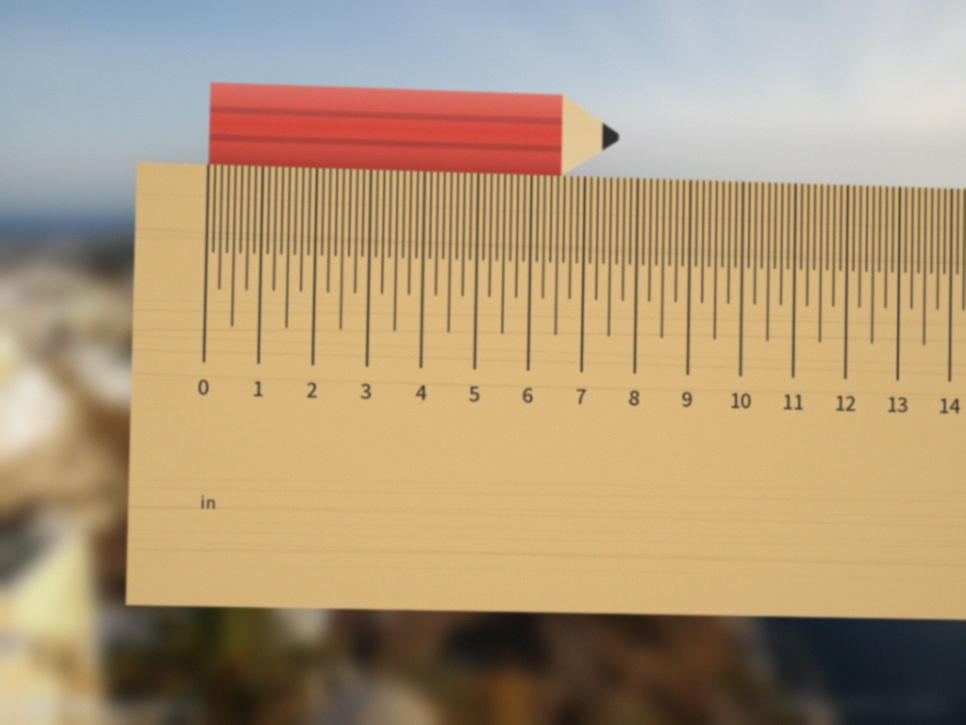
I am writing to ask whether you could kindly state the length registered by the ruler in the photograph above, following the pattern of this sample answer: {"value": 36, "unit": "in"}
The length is {"value": 7.625, "unit": "in"}
